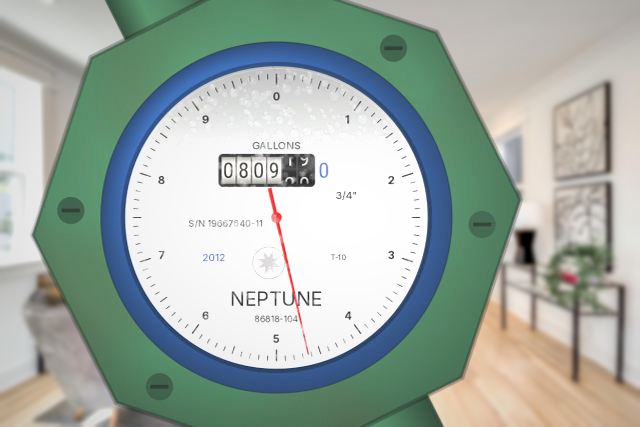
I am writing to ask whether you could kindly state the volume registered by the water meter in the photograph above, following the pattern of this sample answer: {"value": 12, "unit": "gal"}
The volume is {"value": 809194.6, "unit": "gal"}
